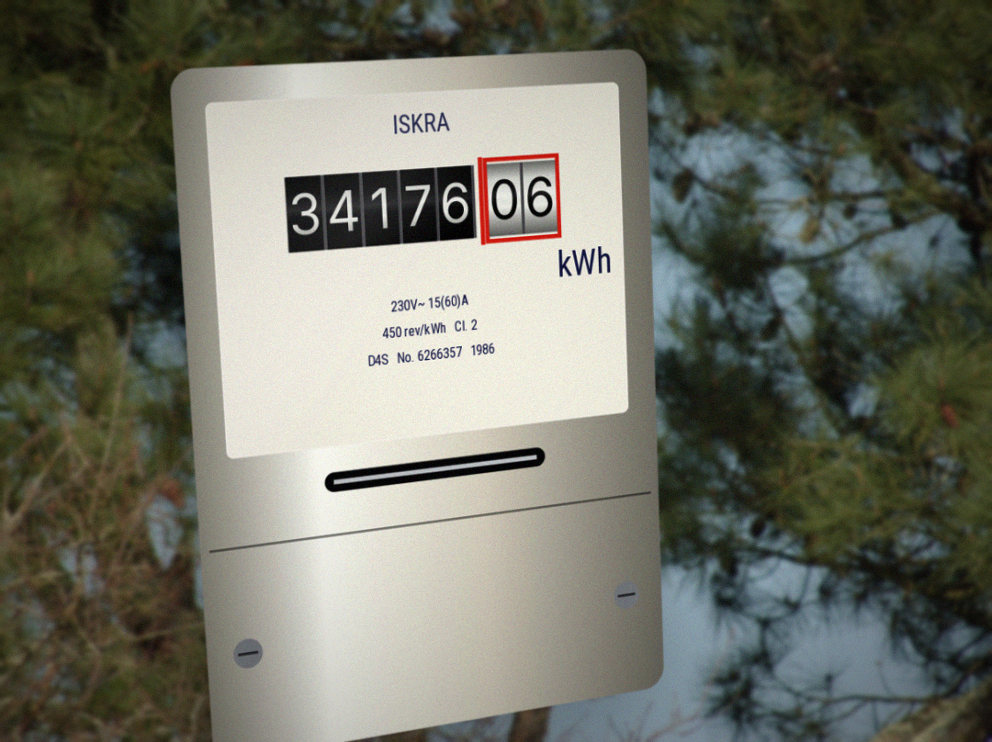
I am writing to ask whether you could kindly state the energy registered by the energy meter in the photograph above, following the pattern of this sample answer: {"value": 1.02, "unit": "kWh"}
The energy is {"value": 34176.06, "unit": "kWh"}
